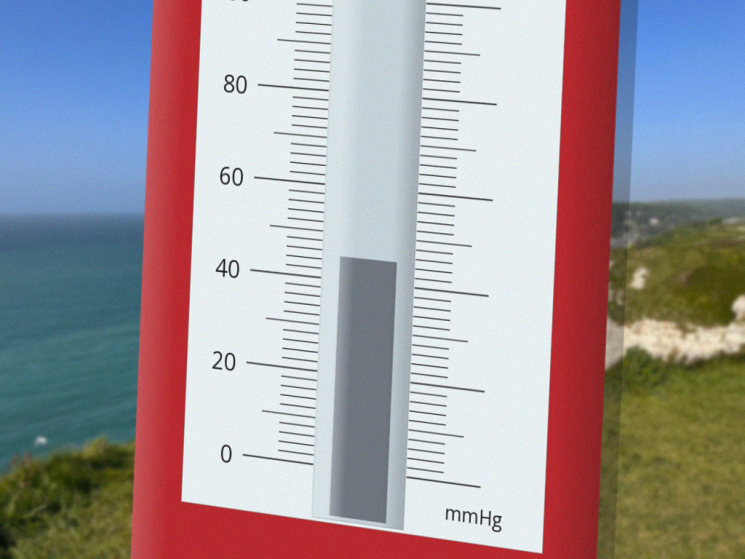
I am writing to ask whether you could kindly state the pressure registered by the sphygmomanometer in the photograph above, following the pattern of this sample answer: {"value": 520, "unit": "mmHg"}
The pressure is {"value": 45, "unit": "mmHg"}
